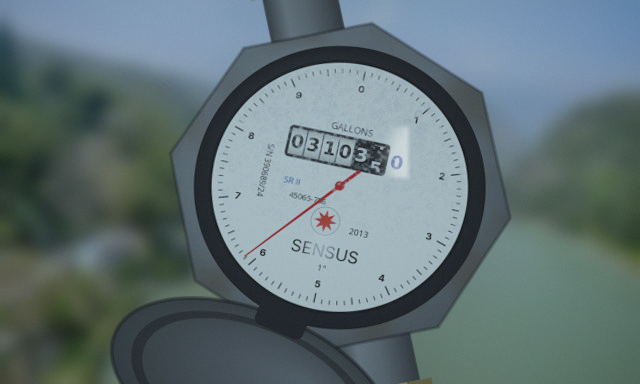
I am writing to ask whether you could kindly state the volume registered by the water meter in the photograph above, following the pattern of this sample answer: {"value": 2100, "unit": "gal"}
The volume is {"value": 310346.1, "unit": "gal"}
